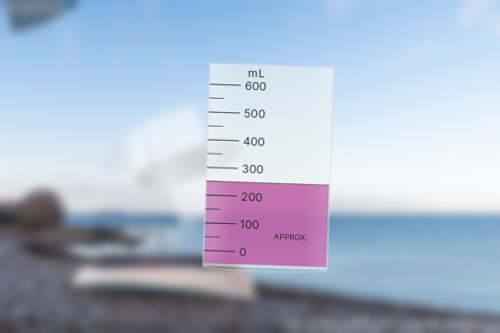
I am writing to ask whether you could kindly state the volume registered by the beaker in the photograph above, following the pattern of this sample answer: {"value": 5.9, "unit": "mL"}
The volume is {"value": 250, "unit": "mL"}
